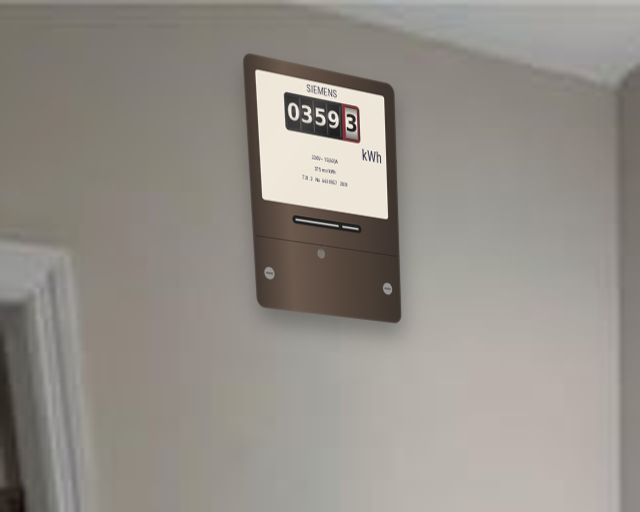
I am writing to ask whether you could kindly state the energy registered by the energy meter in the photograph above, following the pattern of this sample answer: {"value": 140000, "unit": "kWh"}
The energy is {"value": 359.3, "unit": "kWh"}
